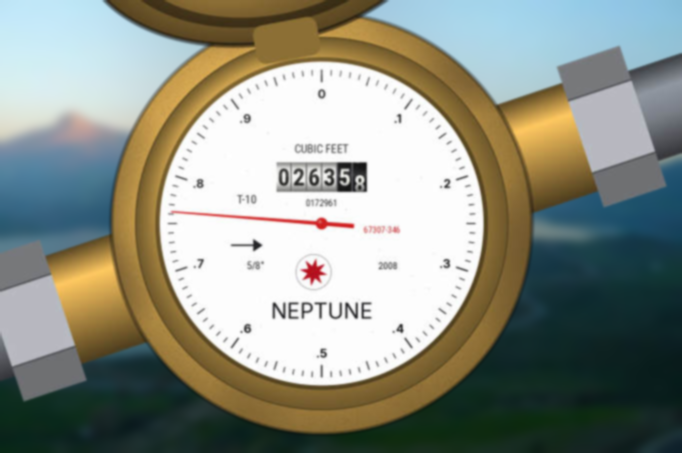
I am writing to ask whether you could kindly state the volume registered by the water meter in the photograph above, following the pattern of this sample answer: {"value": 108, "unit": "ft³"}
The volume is {"value": 26357.76, "unit": "ft³"}
